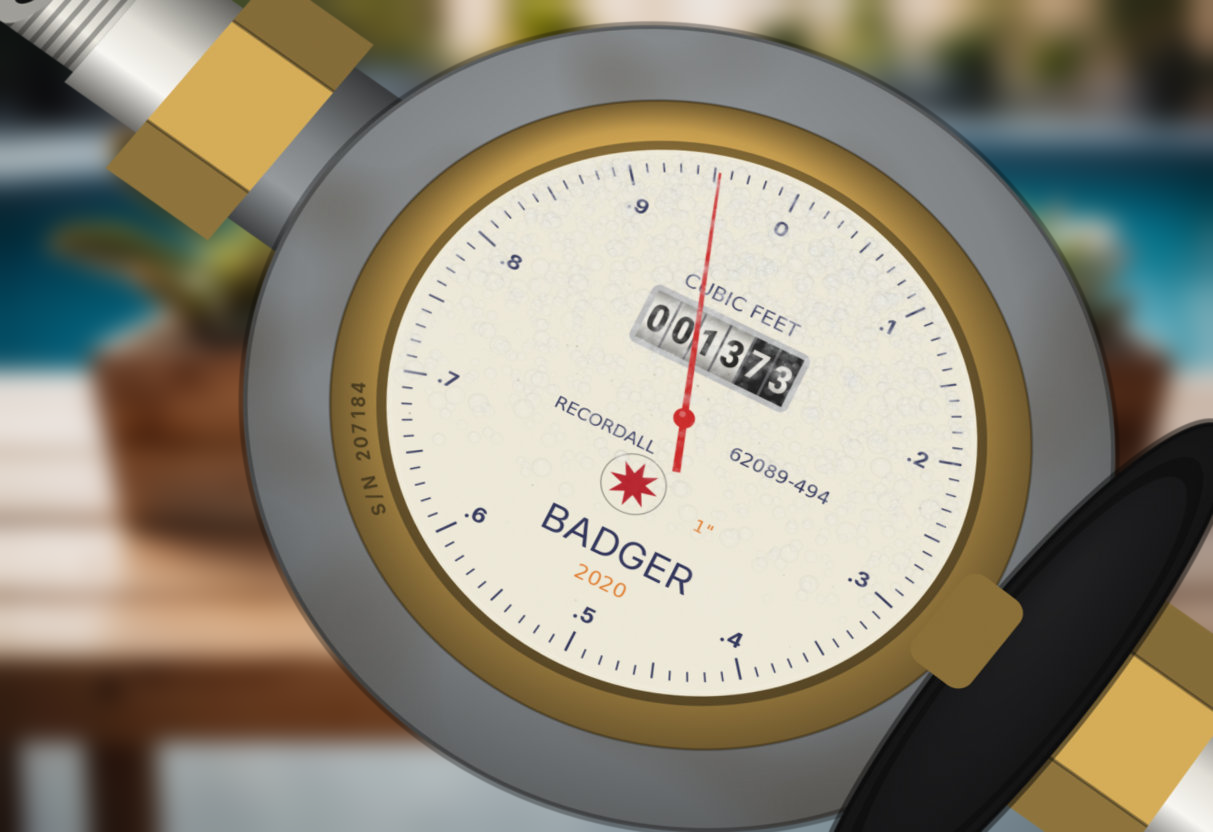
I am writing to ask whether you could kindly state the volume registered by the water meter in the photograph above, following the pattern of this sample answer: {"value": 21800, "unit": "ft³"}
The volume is {"value": 1372.95, "unit": "ft³"}
